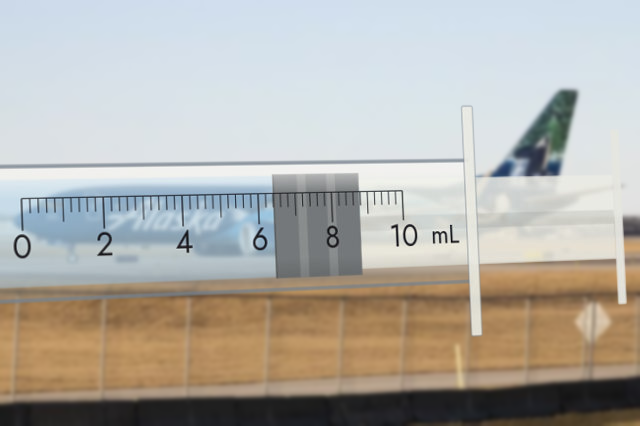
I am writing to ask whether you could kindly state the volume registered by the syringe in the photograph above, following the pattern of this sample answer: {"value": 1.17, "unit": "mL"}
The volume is {"value": 6.4, "unit": "mL"}
